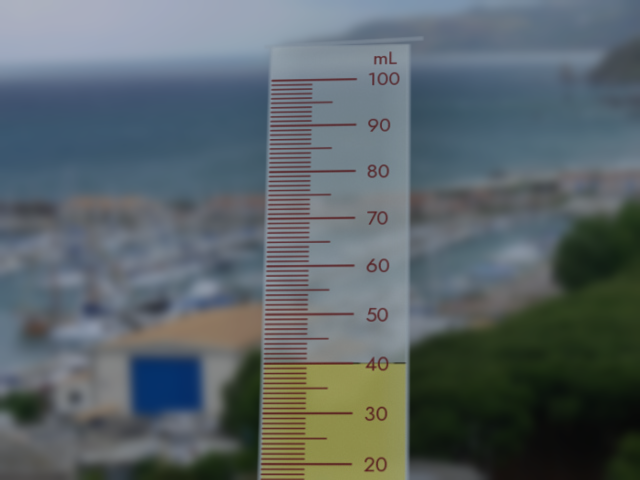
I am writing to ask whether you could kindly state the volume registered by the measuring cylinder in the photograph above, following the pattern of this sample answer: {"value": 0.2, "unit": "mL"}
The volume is {"value": 40, "unit": "mL"}
